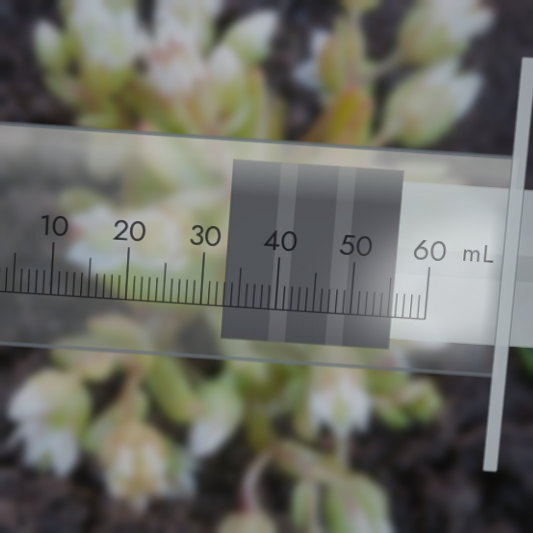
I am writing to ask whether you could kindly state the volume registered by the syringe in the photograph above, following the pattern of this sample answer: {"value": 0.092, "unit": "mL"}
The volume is {"value": 33, "unit": "mL"}
